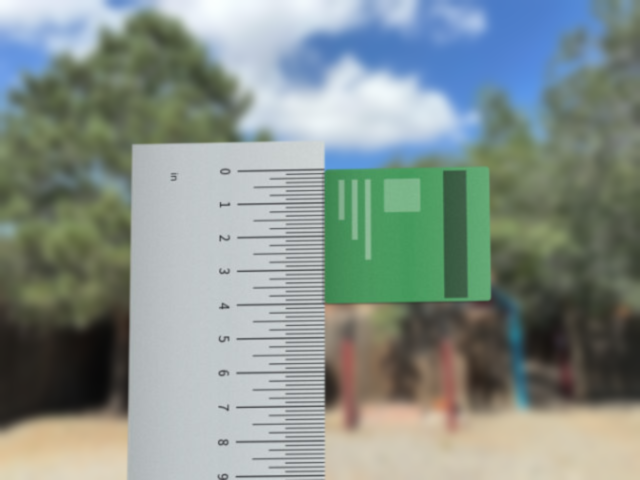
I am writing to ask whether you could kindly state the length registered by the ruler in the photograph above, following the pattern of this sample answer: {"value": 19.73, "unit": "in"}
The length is {"value": 4, "unit": "in"}
